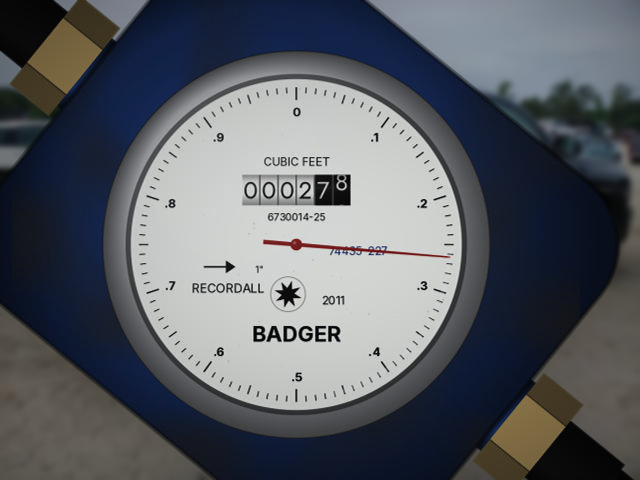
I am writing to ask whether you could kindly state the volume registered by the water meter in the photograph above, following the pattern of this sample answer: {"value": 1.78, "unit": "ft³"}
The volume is {"value": 278.26, "unit": "ft³"}
